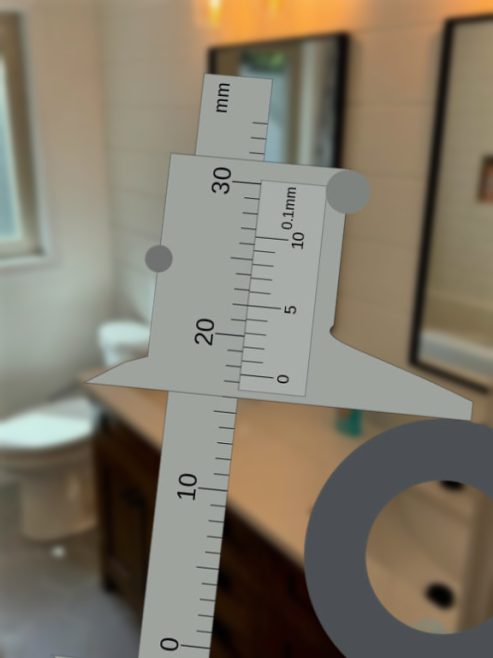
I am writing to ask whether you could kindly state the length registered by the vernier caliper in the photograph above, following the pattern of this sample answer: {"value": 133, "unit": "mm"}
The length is {"value": 17.5, "unit": "mm"}
